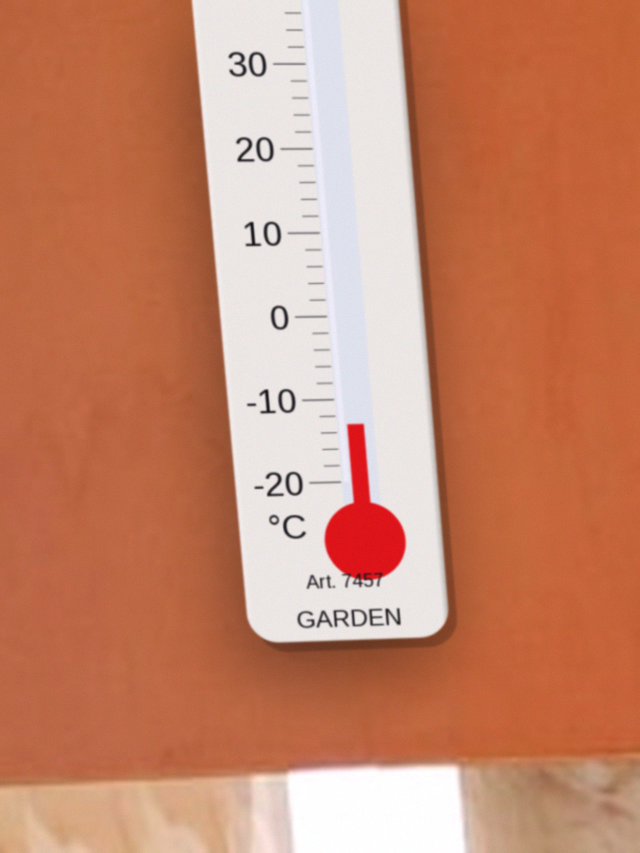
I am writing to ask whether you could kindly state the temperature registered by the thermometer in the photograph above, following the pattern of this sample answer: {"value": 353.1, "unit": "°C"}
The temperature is {"value": -13, "unit": "°C"}
